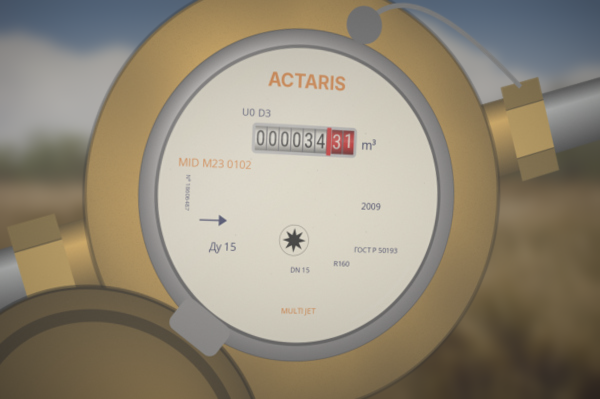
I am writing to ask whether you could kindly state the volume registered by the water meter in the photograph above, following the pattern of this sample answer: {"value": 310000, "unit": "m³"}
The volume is {"value": 34.31, "unit": "m³"}
